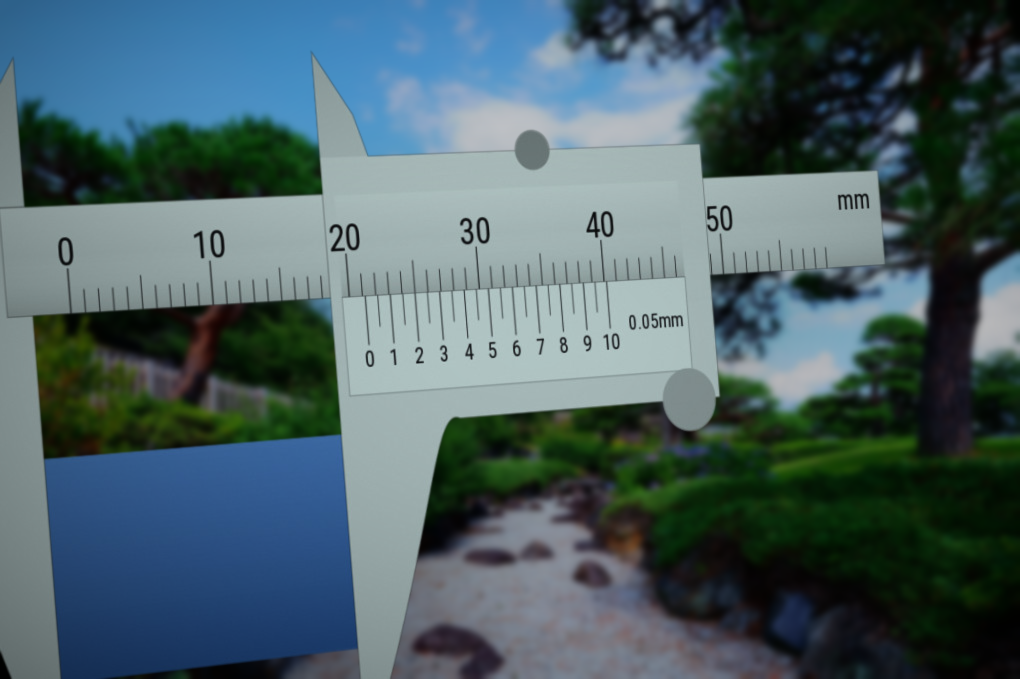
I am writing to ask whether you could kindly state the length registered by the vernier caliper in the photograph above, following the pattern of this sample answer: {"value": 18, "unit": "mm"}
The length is {"value": 21.2, "unit": "mm"}
